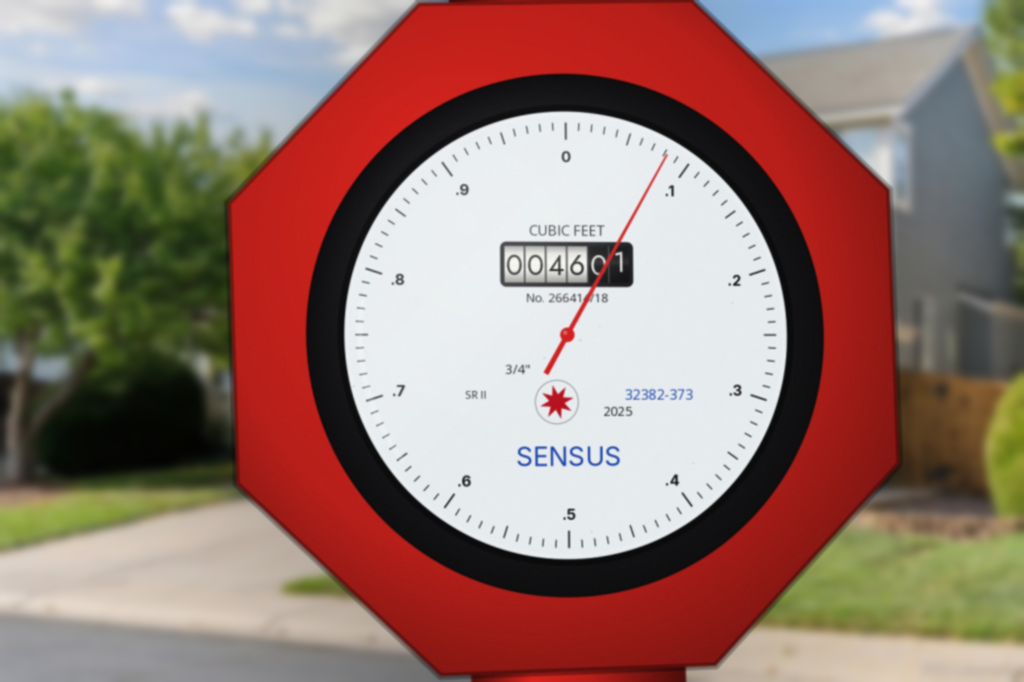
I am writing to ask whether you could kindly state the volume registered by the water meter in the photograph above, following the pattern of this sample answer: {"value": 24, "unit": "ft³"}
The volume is {"value": 4601.08, "unit": "ft³"}
